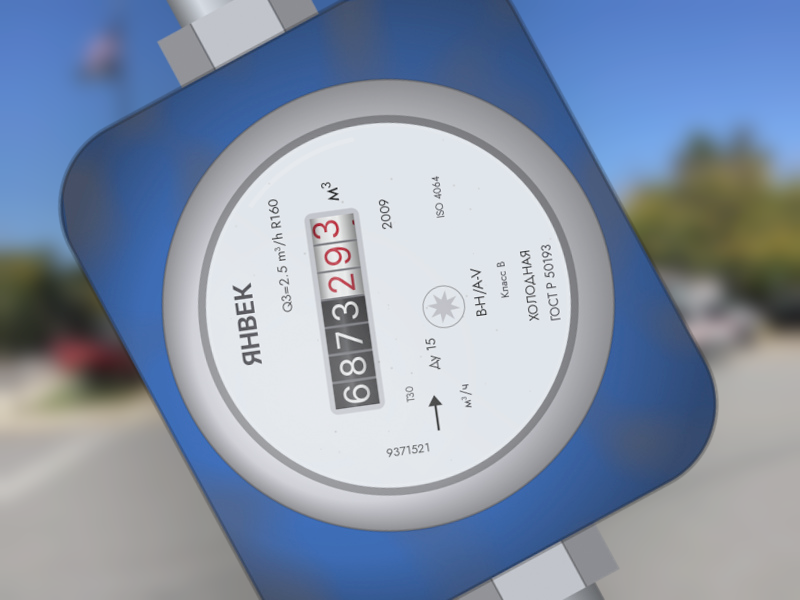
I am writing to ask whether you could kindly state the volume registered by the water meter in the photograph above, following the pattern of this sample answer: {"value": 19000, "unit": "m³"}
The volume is {"value": 6873.293, "unit": "m³"}
